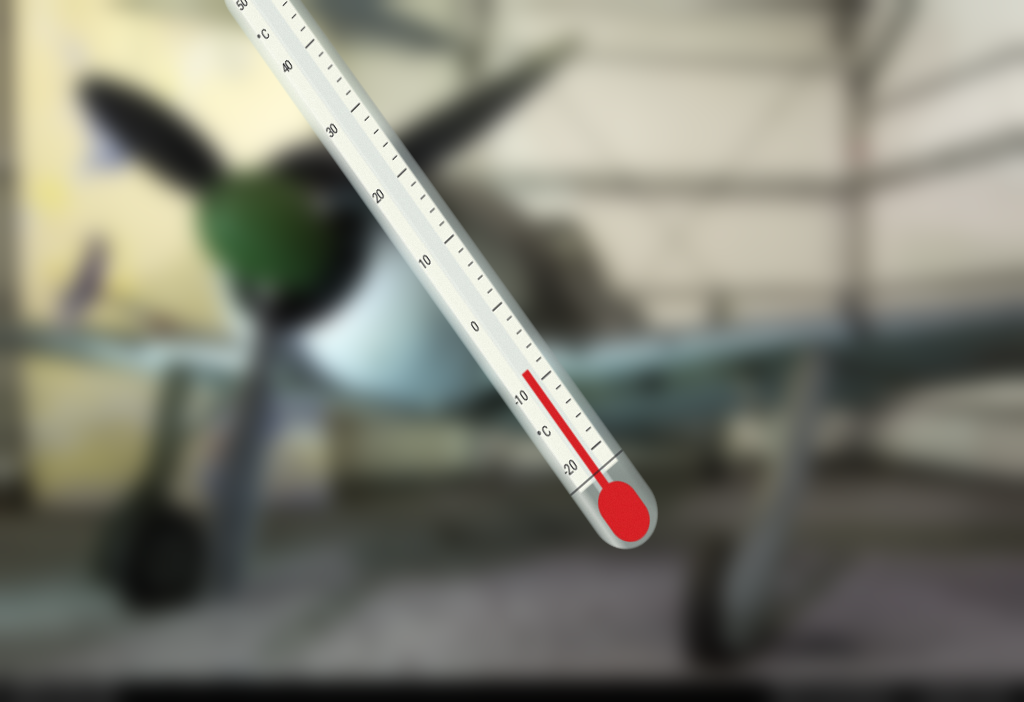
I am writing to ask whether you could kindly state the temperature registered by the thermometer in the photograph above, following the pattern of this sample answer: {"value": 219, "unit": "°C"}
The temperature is {"value": -8, "unit": "°C"}
